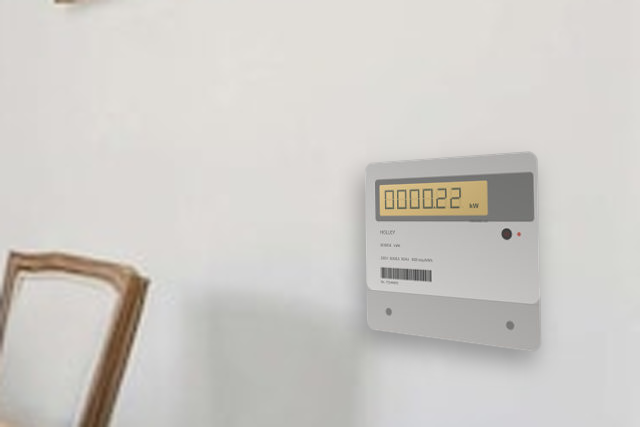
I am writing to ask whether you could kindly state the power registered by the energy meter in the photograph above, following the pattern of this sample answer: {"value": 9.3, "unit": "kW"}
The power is {"value": 0.22, "unit": "kW"}
